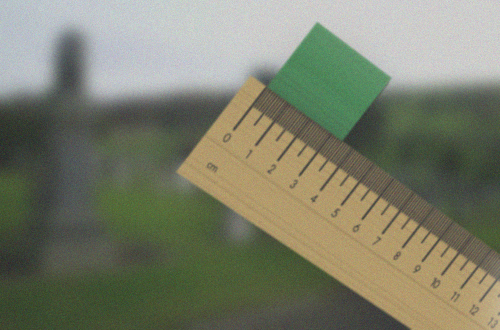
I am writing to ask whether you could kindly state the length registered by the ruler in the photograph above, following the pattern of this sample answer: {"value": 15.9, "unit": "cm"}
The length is {"value": 3.5, "unit": "cm"}
